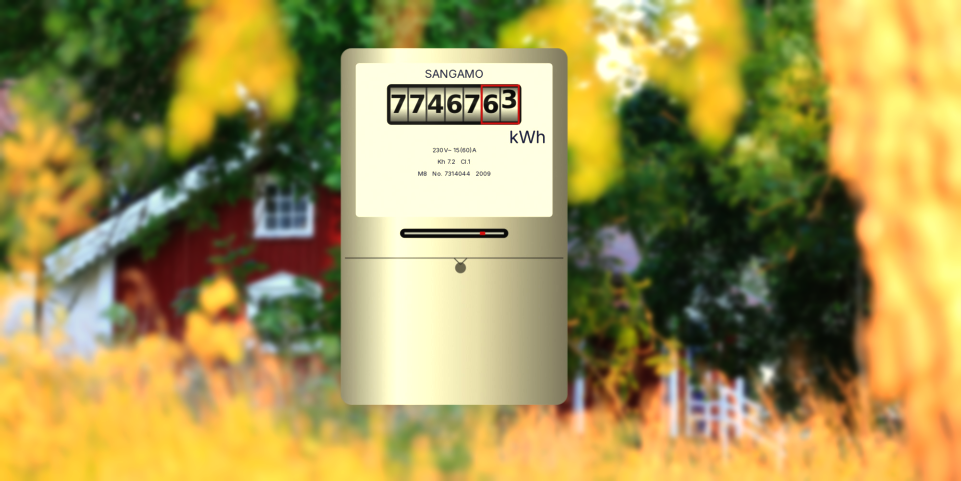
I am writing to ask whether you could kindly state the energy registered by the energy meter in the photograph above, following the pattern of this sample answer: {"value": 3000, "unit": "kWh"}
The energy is {"value": 77467.63, "unit": "kWh"}
